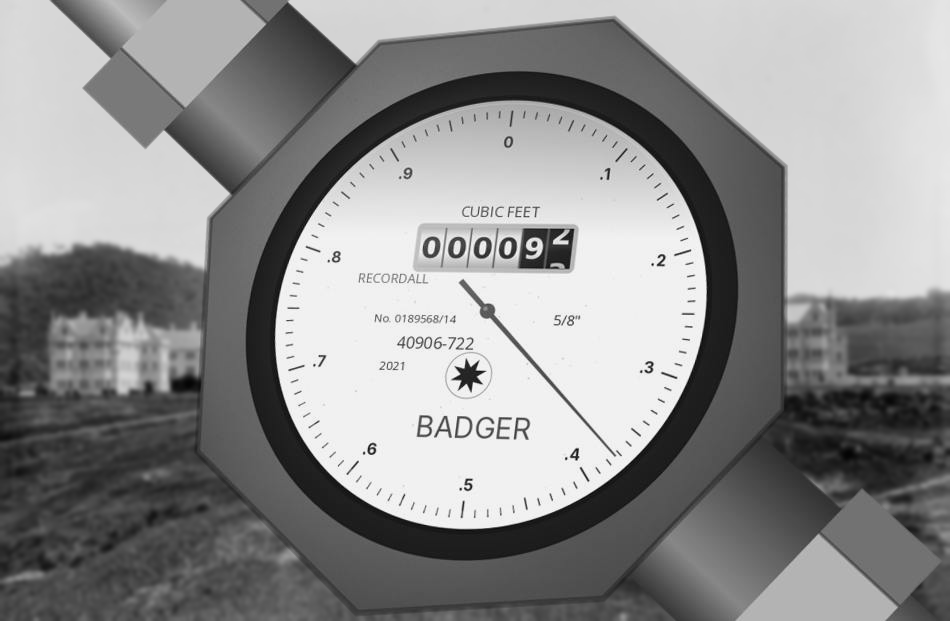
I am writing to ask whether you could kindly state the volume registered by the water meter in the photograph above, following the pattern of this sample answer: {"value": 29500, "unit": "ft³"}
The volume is {"value": 92.37, "unit": "ft³"}
